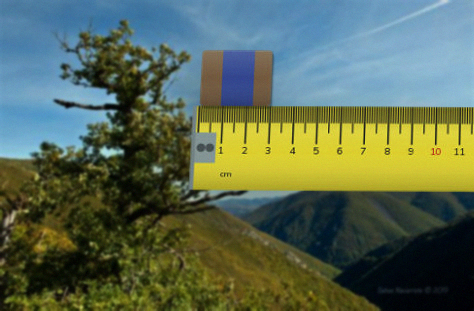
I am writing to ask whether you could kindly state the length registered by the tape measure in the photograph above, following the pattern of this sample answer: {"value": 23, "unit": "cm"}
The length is {"value": 3, "unit": "cm"}
